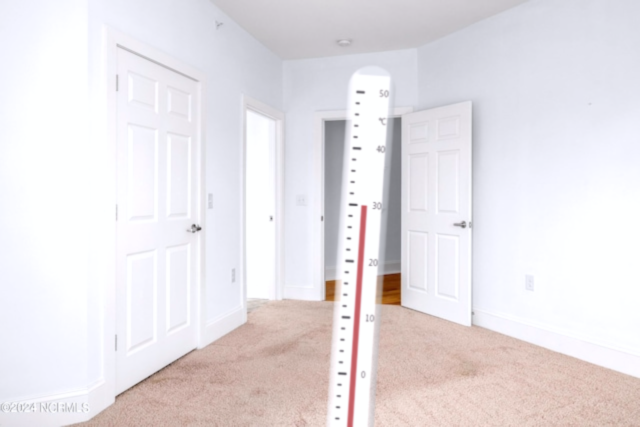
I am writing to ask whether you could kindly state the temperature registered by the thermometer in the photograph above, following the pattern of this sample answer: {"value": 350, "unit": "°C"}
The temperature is {"value": 30, "unit": "°C"}
